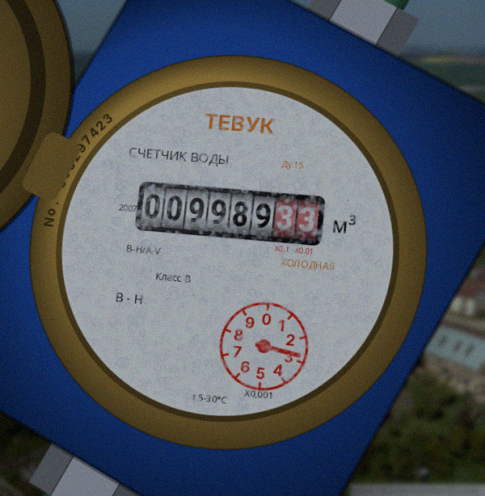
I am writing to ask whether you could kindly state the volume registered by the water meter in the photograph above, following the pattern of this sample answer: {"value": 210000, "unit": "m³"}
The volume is {"value": 9989.332, "unit": "m³"}
